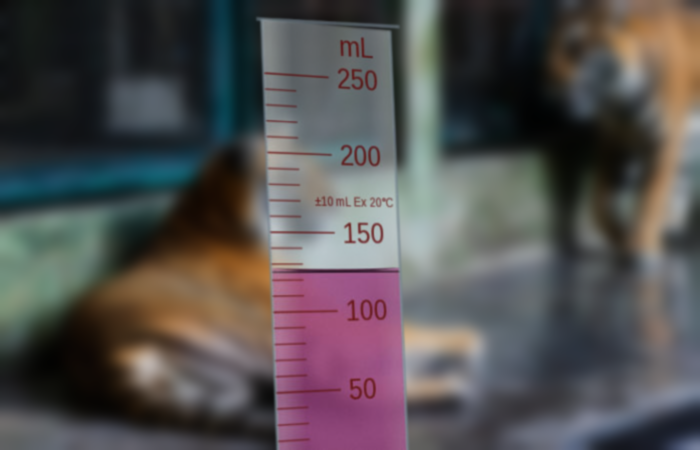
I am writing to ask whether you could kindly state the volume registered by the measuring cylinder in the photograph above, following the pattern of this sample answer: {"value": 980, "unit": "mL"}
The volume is {"value": 125, "unit": "mL"}
